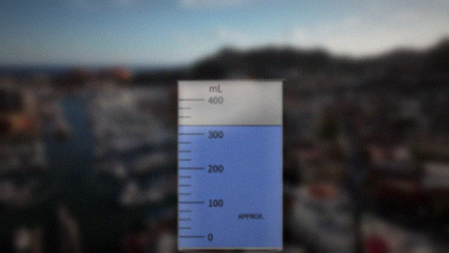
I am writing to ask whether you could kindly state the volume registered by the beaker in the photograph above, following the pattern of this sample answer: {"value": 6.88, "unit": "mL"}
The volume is {"value": 325, "unit": "mL"}
